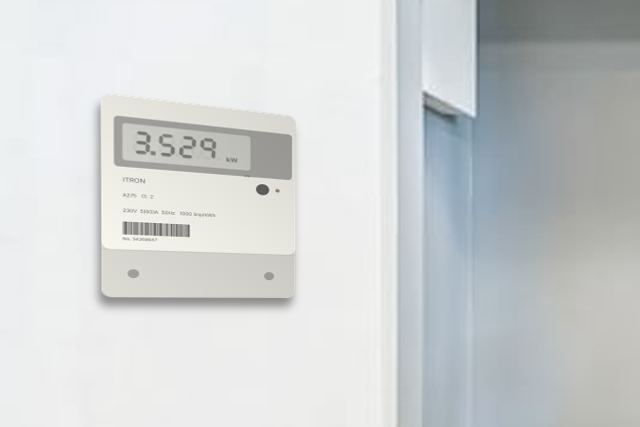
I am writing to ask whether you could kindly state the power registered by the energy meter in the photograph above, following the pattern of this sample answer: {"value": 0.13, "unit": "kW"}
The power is {"value": 3.529, "unit": "kW"}
